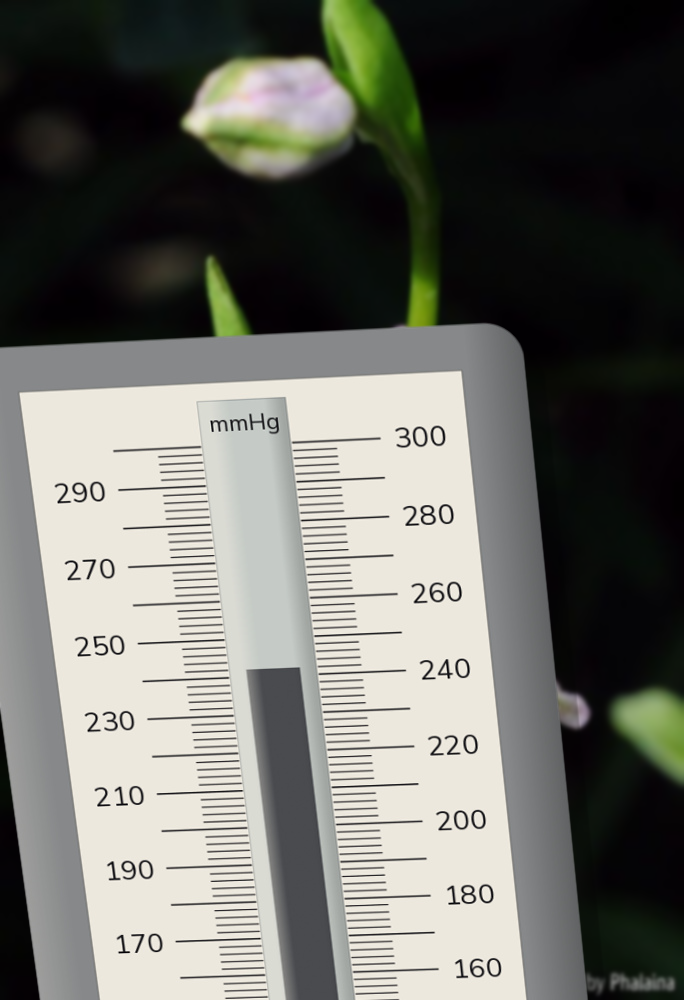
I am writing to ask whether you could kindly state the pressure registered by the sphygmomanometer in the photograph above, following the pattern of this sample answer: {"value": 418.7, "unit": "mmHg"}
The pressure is {"value": 242, "unit": "mmHg"}
